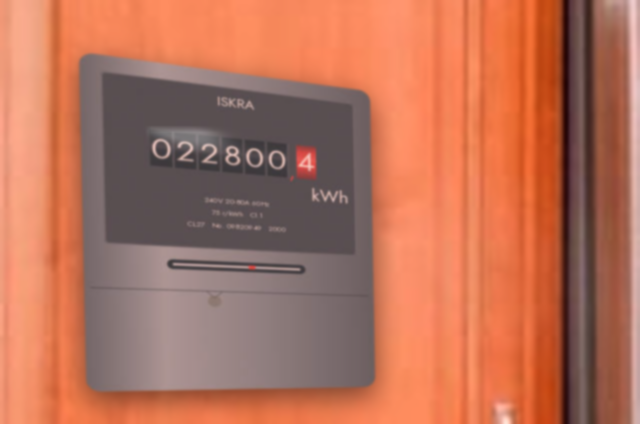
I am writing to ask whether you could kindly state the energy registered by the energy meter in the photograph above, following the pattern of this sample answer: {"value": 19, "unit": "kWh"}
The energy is {"value": 22800.4, "unit": "kWh"}
